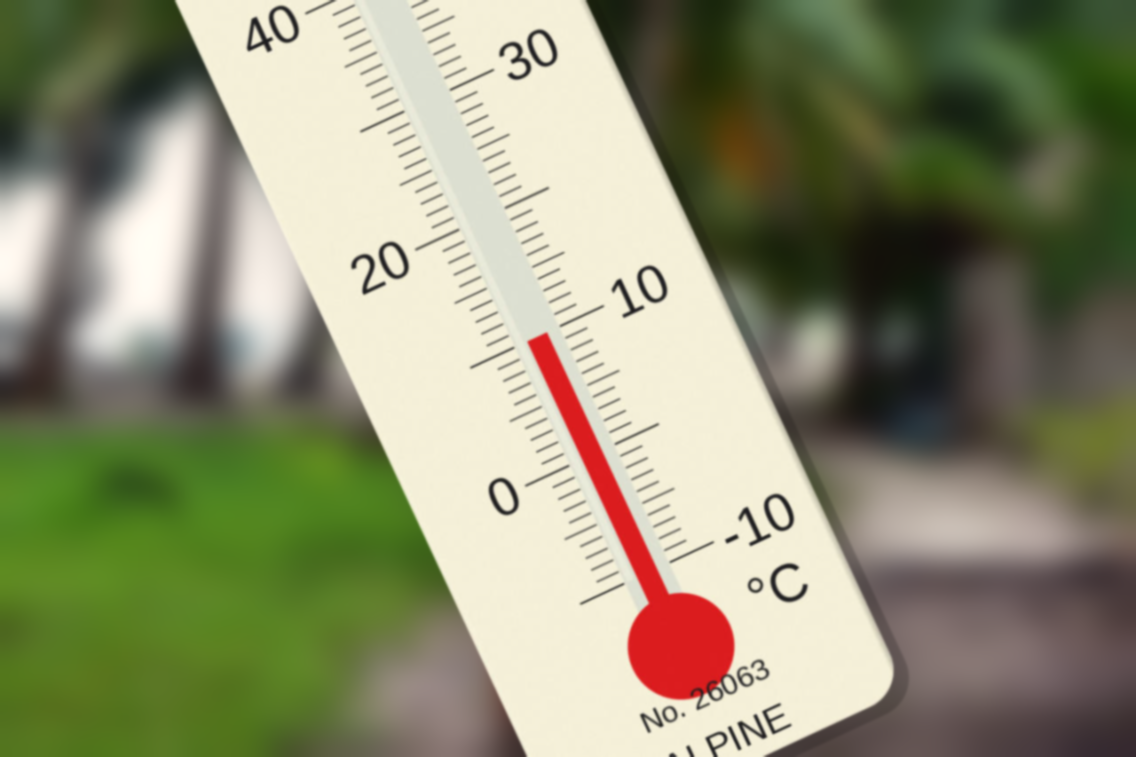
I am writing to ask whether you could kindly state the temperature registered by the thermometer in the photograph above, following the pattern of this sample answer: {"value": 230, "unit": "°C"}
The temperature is {"value": 10, "unit": "°C"}
